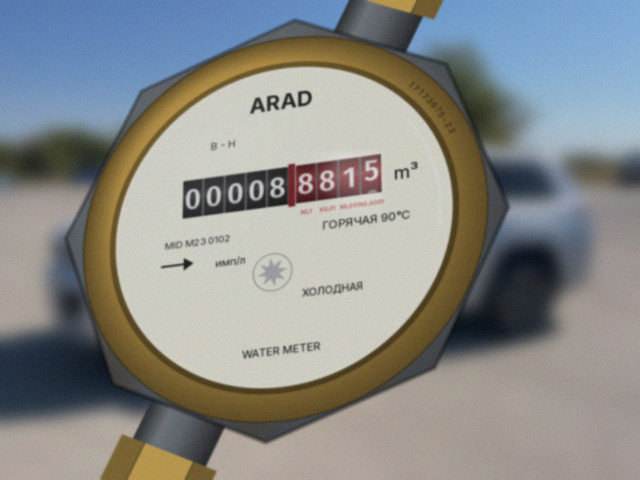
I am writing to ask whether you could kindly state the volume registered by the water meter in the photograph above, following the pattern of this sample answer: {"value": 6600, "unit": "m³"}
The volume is {"value": 8.8815, "unit": "m³"}
